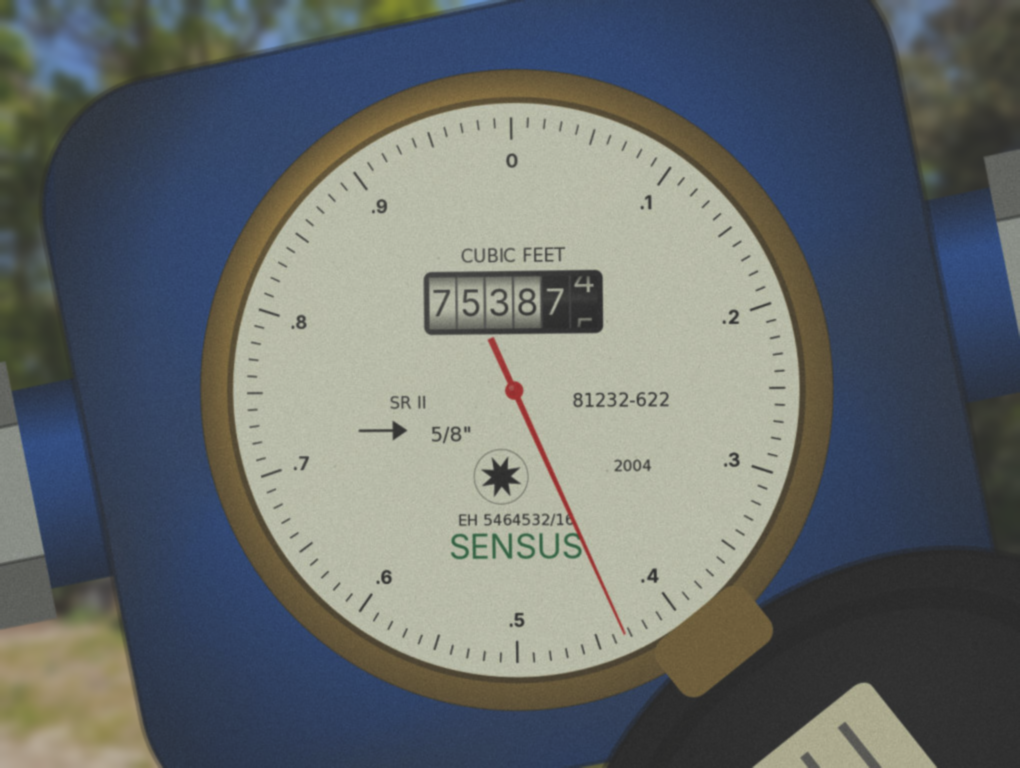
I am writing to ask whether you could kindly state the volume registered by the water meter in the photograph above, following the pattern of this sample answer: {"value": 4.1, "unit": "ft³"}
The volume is {"value": 753874.43, "unit": "ft³"}
